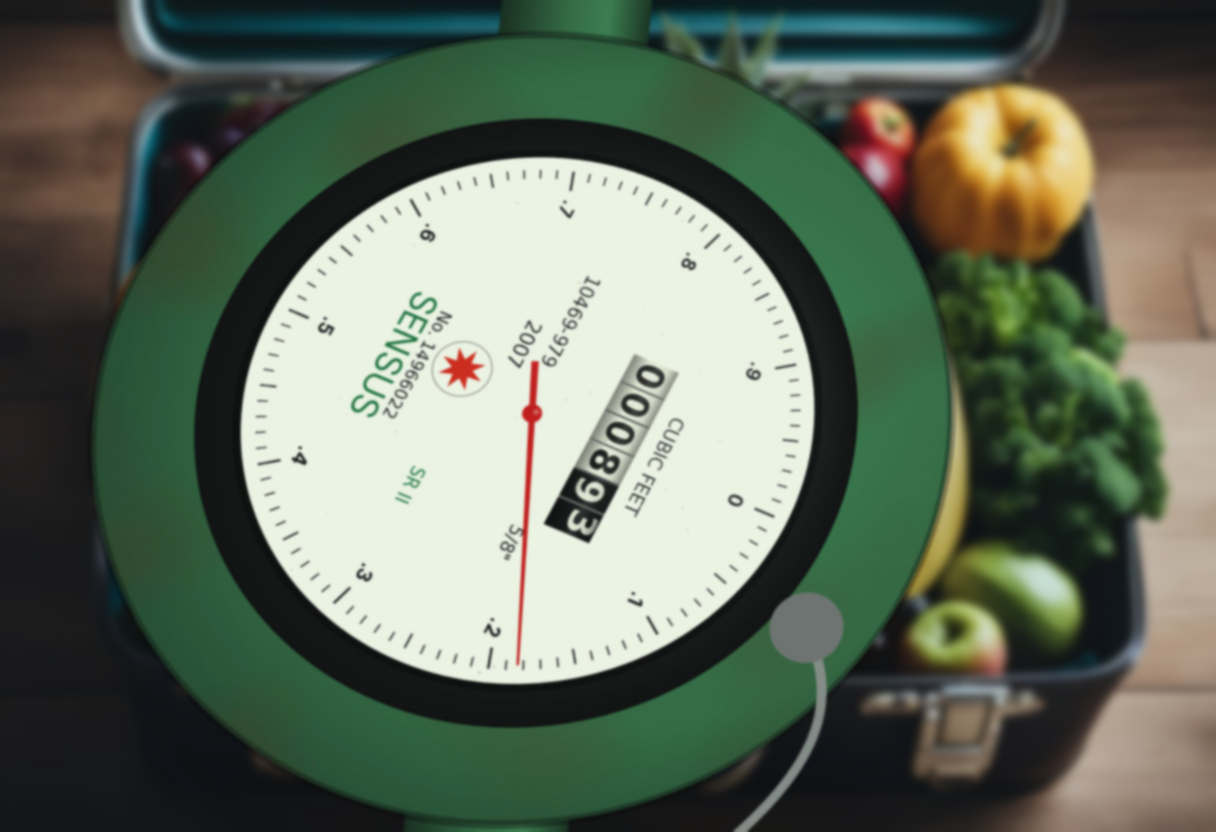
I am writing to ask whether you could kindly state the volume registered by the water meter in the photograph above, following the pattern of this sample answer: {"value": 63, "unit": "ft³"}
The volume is {"value": 893.18, "unit": "ft³"}
